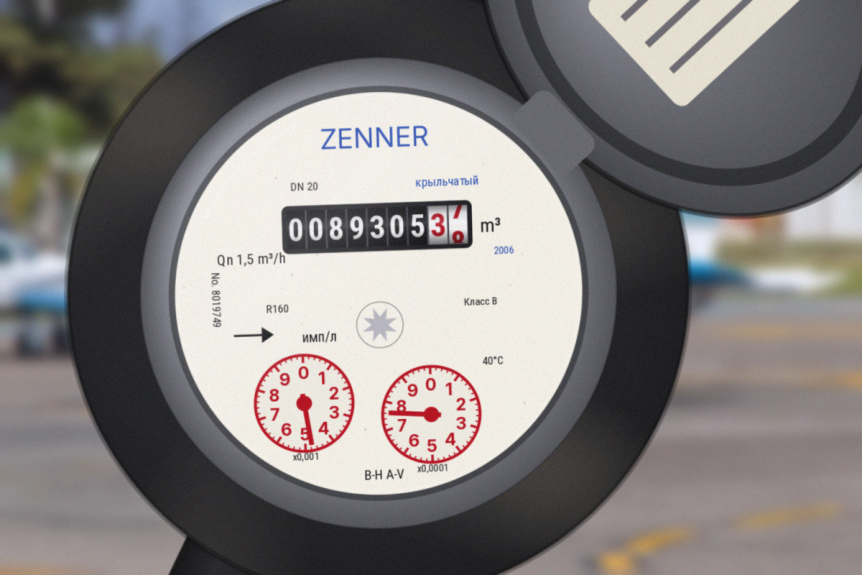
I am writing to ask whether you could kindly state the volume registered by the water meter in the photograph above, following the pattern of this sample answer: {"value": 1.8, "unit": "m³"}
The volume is {"value": 89305.3747, "unit": "m³"}
